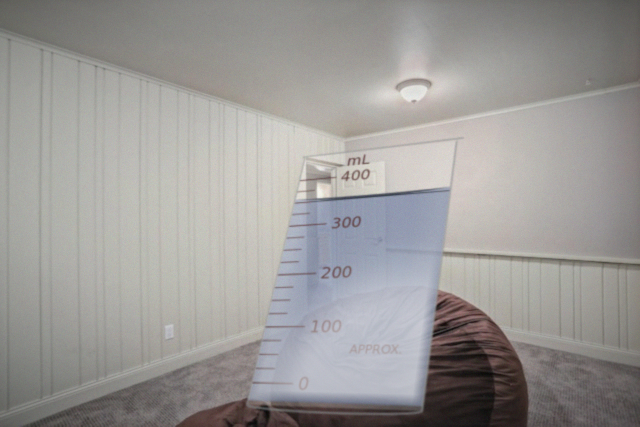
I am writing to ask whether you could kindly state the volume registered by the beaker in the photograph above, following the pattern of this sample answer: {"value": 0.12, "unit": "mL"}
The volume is {"value": 350, "unit": "mL"}
